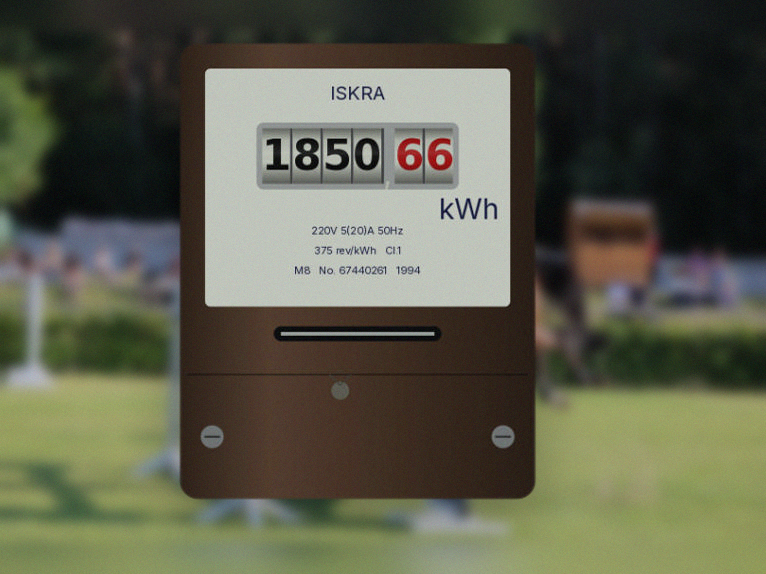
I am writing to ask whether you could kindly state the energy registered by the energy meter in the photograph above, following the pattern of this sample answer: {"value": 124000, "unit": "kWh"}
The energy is {"value": 1850.66, "unit": "kWh"}
